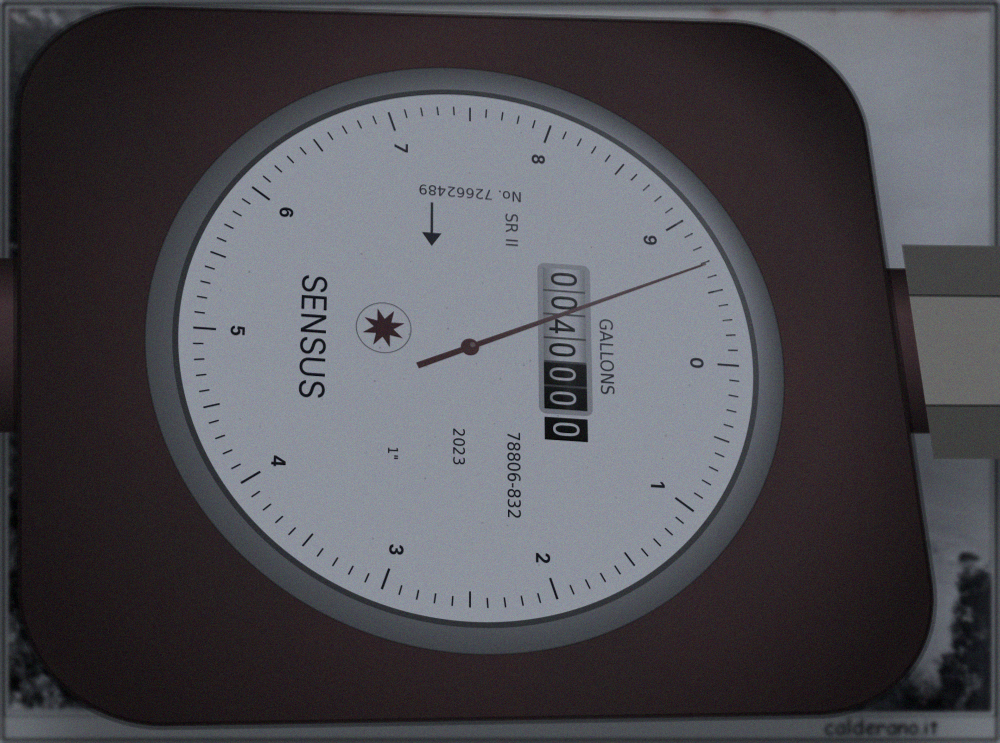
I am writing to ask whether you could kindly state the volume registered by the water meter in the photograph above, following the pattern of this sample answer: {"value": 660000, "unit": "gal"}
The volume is {"value": 39999.3, "unit": "gal"}
